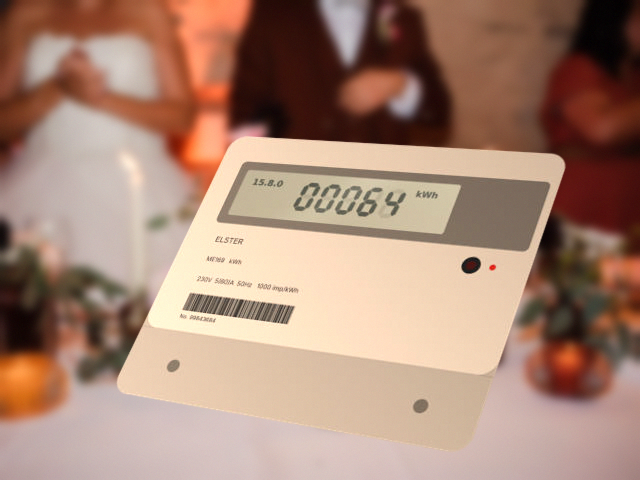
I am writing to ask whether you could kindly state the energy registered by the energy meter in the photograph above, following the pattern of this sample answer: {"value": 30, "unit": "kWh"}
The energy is {"value": 64, "unit": "kWh"}
